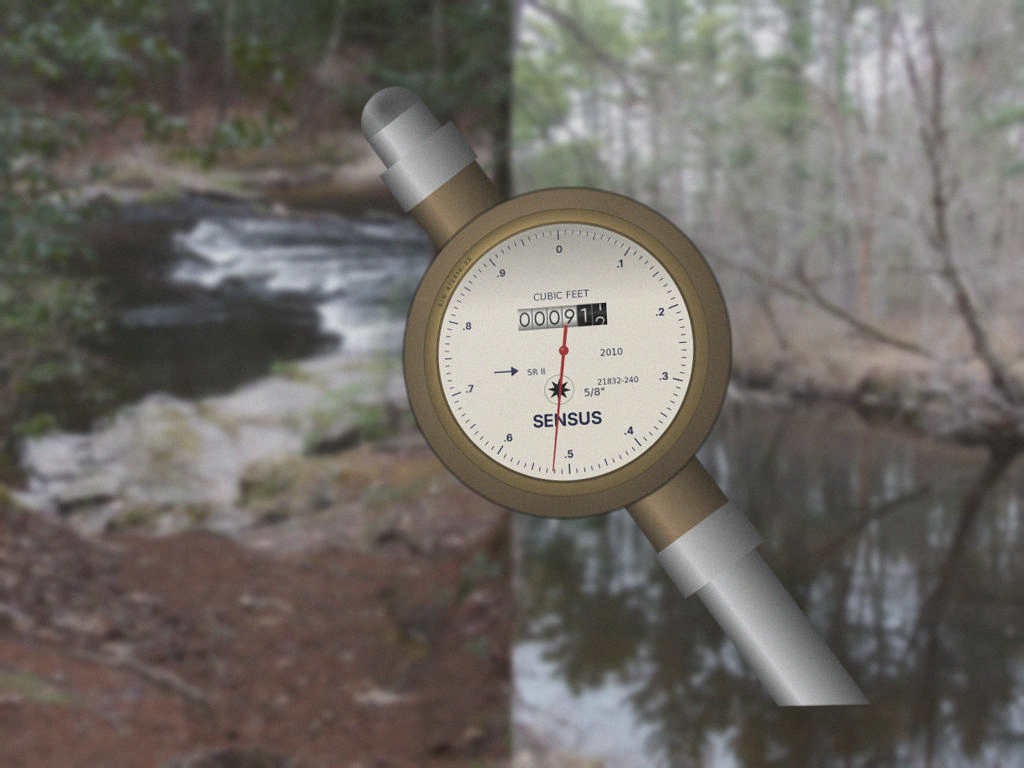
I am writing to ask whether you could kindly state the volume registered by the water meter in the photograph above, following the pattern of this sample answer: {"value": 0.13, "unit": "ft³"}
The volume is {"value": 911.52, "unit": "ft³"}
